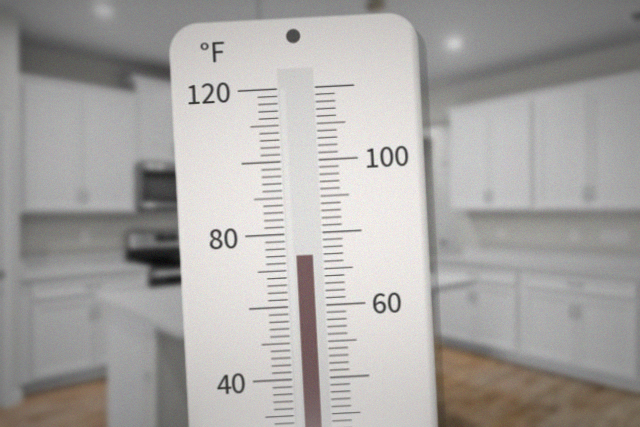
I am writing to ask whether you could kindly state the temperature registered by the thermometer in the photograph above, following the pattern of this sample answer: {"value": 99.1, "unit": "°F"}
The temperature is {"value": 74, "unit": "°F"}
